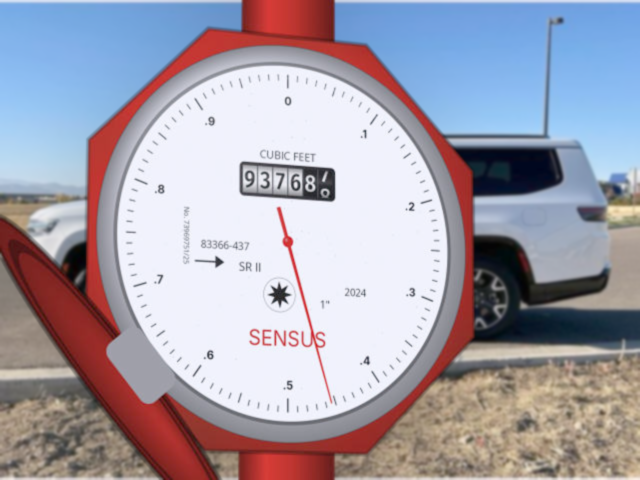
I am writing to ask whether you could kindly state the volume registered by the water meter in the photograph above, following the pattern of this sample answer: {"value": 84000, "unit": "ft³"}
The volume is {"value": 937687.45, "unit": "ft³"}
